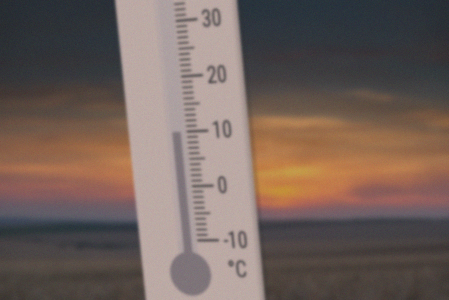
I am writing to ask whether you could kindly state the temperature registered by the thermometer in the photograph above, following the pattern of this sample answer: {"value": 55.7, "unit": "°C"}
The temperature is {"value": 10, "unit": "°C"}
